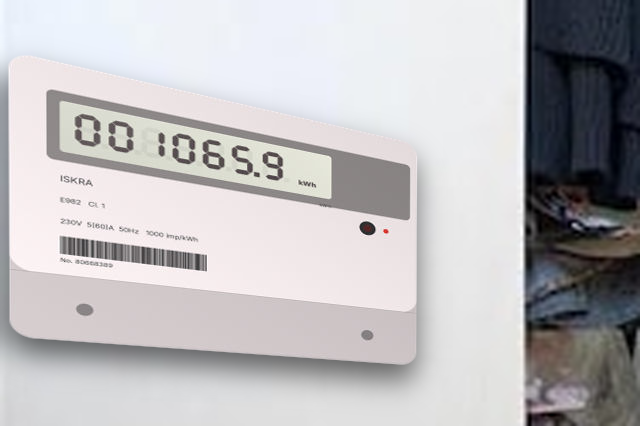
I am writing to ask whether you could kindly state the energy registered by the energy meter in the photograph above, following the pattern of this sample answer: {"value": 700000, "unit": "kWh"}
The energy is {"value": 1065.9, "unit": "kWh"}
